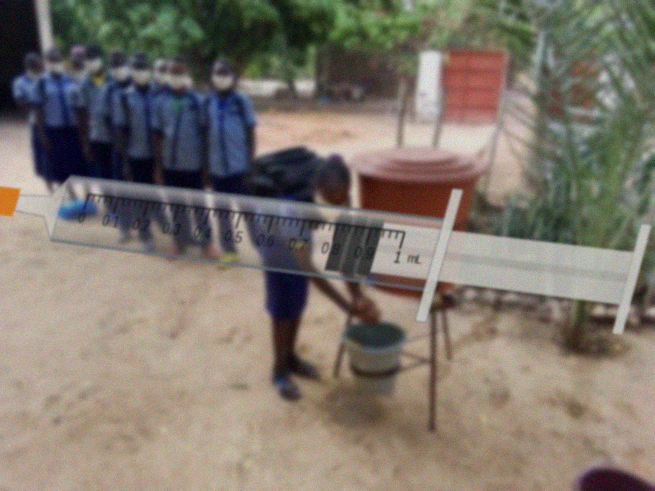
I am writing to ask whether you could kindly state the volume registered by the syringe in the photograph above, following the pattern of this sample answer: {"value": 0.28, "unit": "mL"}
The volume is {"value": 0.8, "unit": "mL"}
